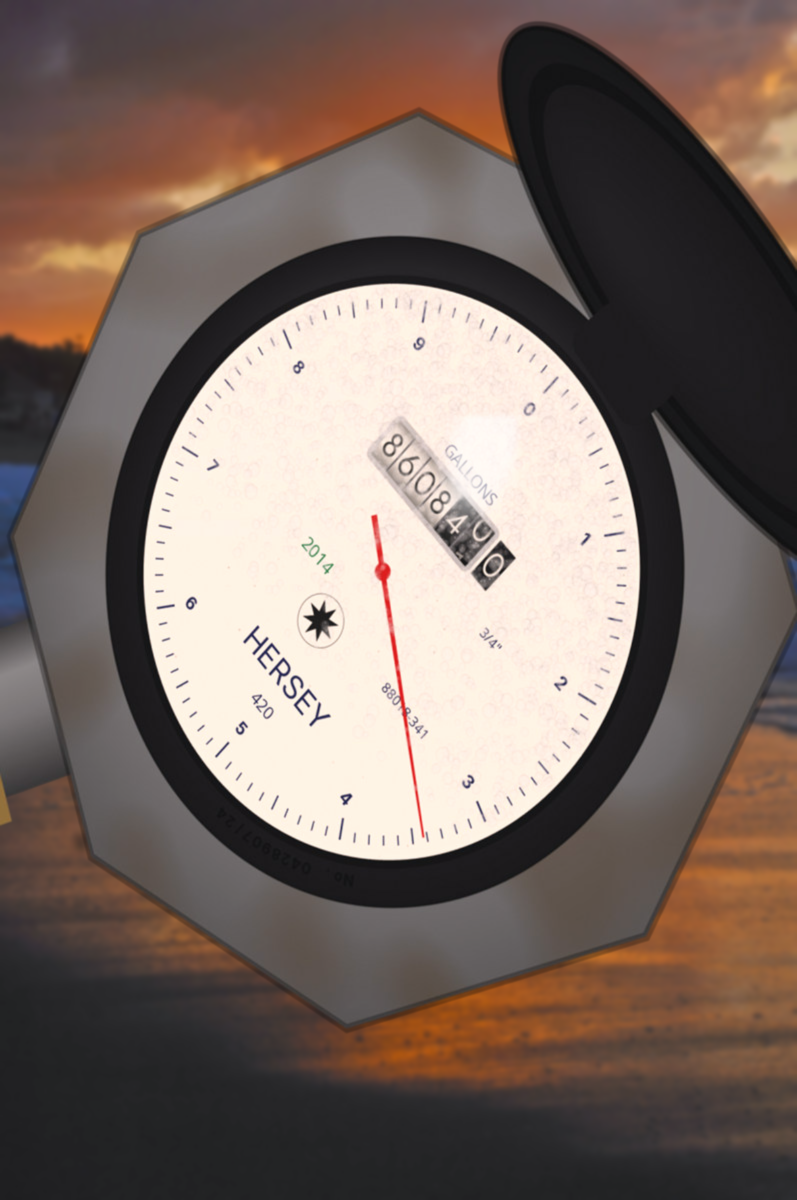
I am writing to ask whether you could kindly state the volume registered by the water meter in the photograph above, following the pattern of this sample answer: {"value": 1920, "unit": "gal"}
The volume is {"value": 8608403.4, "unit": "gal"}
